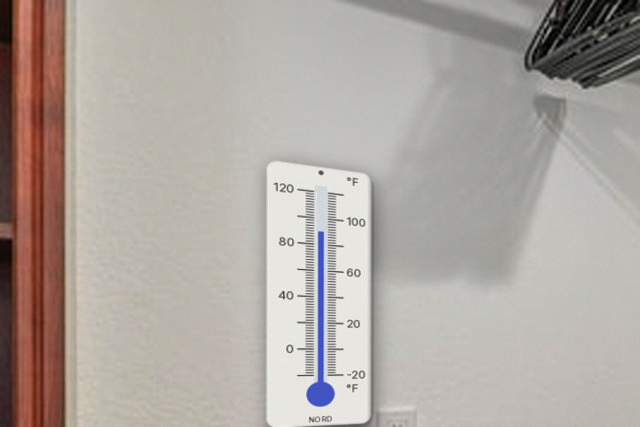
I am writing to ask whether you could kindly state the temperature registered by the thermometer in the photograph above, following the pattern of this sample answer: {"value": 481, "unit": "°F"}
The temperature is {"value": 90, "unit": "°F"}
